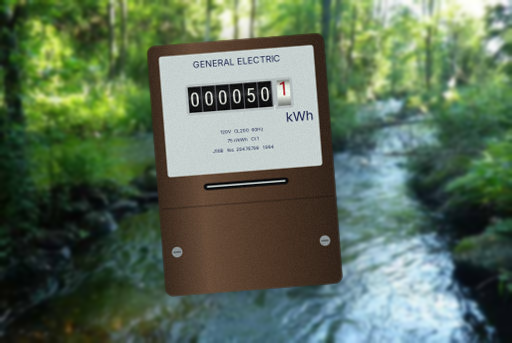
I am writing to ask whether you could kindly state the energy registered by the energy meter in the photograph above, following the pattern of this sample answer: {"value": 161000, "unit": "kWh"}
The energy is {"value": 50.1, "unit": "kWh"}
